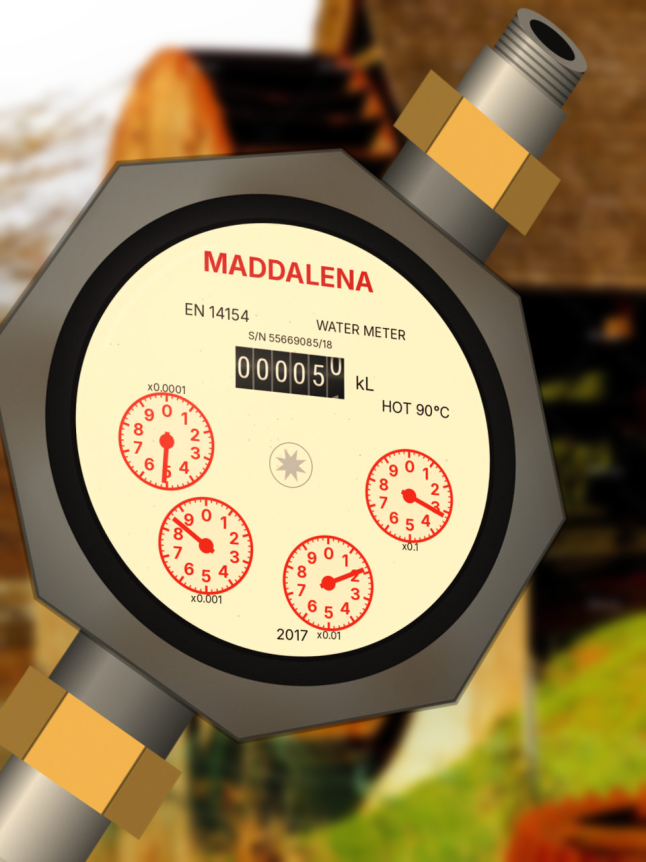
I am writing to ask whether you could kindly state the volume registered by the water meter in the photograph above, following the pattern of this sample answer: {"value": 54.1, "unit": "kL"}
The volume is {"value": 50.3185, "unit": "kL"}
